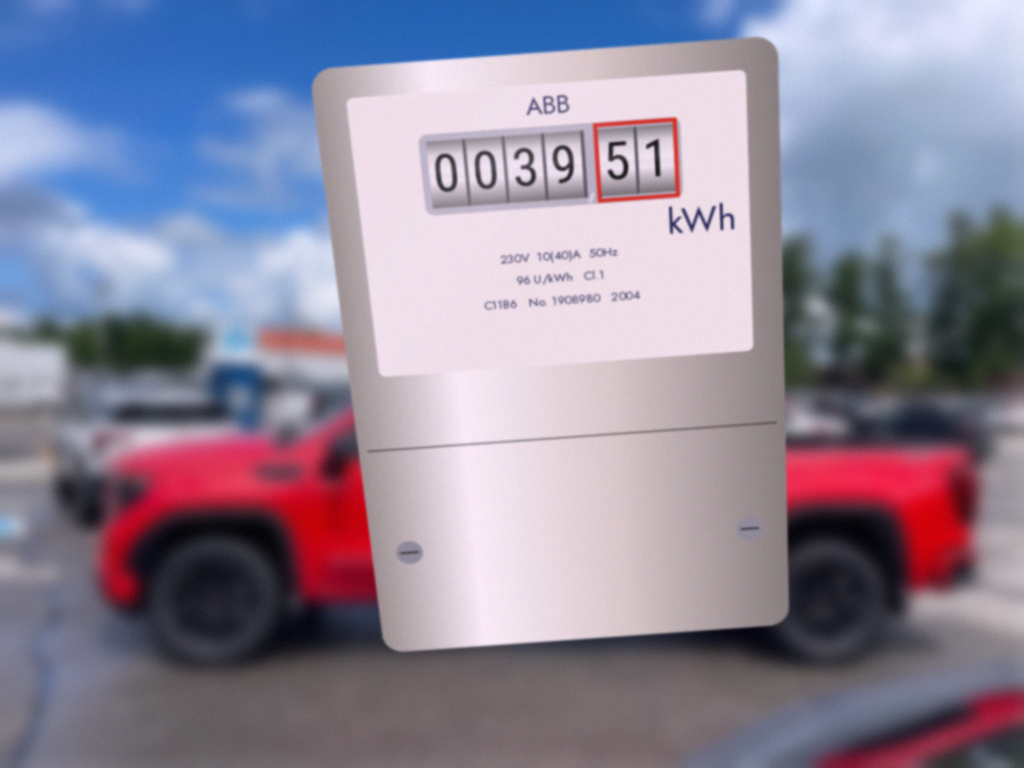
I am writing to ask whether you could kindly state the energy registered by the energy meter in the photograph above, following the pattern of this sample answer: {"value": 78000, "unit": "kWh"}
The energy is {"value": 39.51, "unit": "kWh"}
